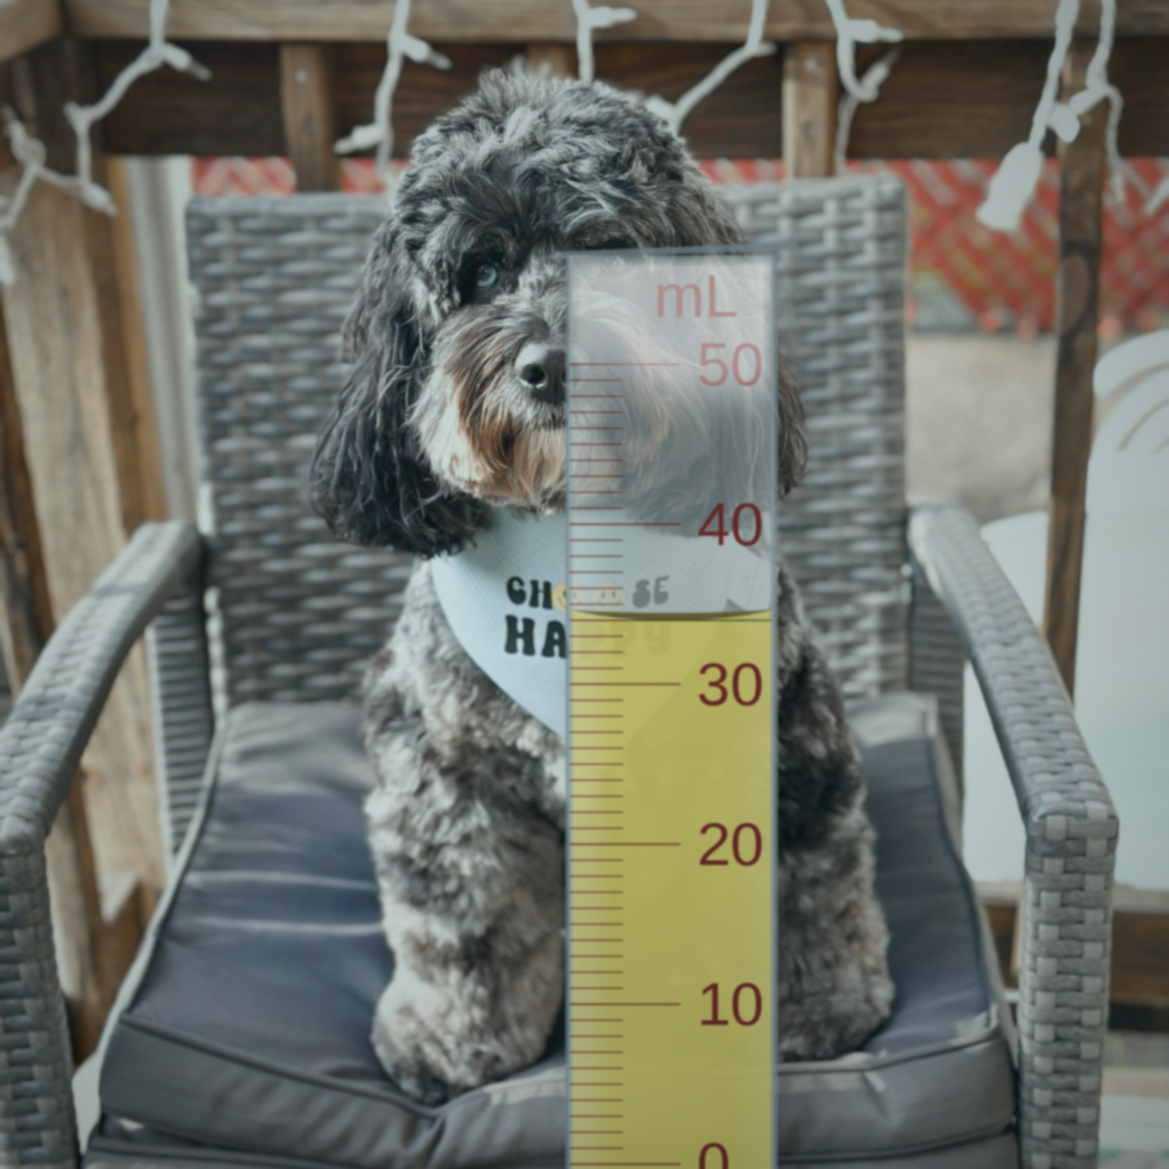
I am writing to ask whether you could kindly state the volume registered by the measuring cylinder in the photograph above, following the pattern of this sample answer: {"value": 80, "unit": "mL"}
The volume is {"value": 34, "unit": "mL"}
